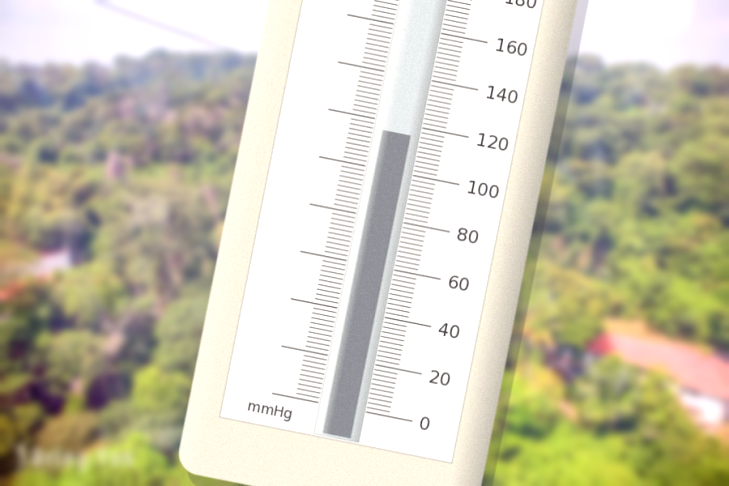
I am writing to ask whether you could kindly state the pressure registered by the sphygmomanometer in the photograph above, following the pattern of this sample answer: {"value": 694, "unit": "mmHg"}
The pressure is {"value": 116, "unit": "mmHg"}
